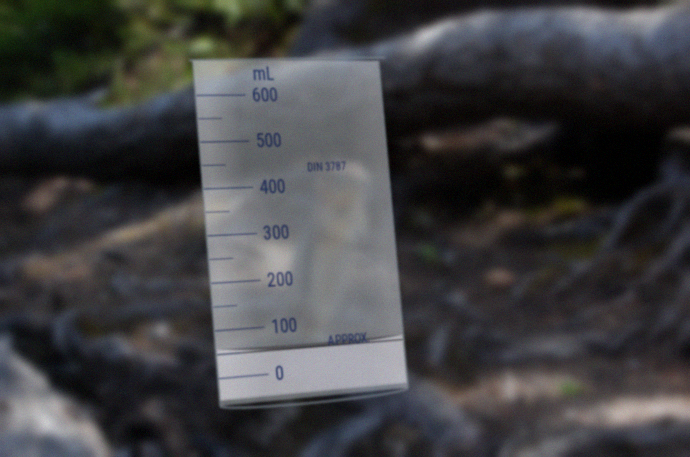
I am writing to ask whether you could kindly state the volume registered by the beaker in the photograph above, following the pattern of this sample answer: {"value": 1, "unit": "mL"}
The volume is {"value": 50, "unit": "mL"}
